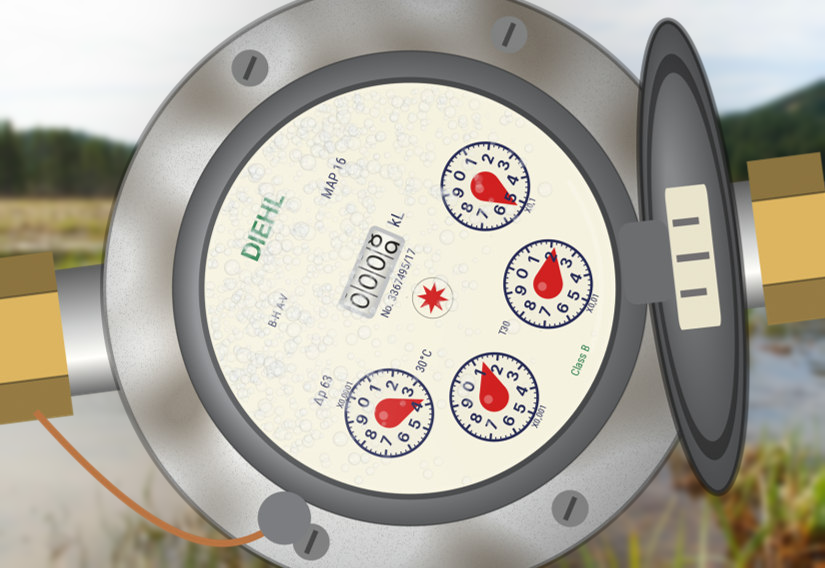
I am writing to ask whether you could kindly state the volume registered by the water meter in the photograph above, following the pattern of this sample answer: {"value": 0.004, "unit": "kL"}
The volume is {"value": 8.5213, "unit": "kL"}
